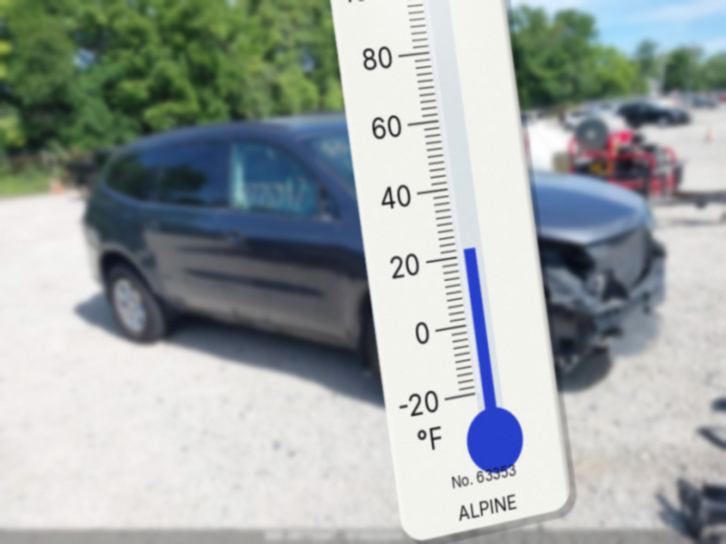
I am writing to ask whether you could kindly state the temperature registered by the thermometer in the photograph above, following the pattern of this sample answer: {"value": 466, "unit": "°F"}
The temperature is {"value": 22, "unit": "°F"}
